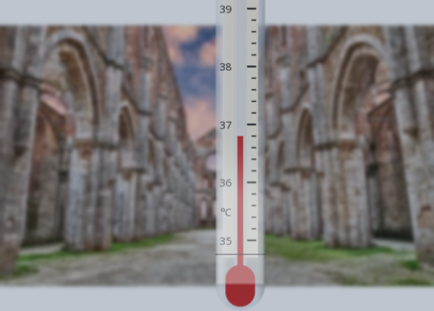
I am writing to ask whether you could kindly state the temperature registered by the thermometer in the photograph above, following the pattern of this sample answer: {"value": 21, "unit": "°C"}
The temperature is {"value": 36.8, "unit": "°C"}
